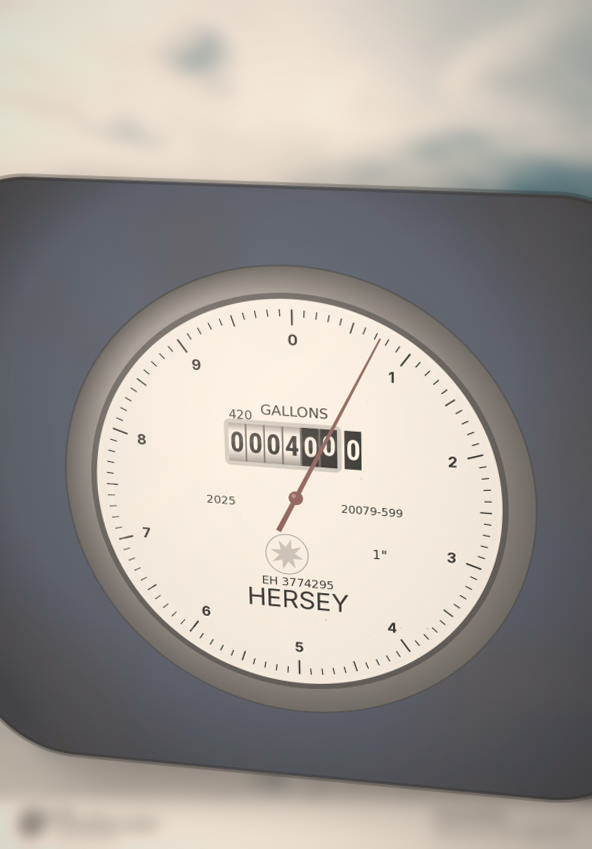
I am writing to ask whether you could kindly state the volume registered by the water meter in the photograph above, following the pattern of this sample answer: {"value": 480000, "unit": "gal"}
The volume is {"value": 4000.7, "unit": "gal"}
